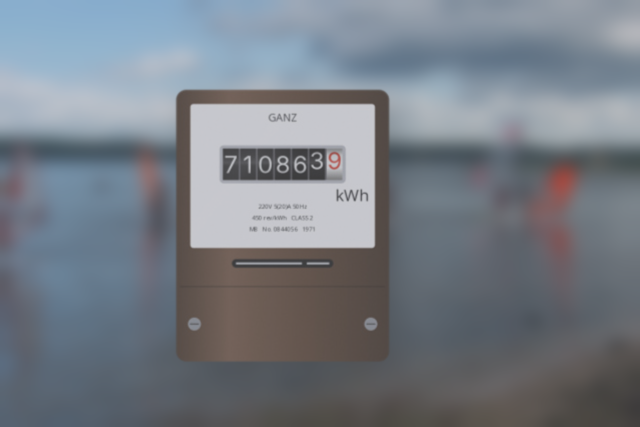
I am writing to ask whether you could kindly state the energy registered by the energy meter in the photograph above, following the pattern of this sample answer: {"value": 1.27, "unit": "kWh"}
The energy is {"value": 710863.9, "unit": "kWh"}
